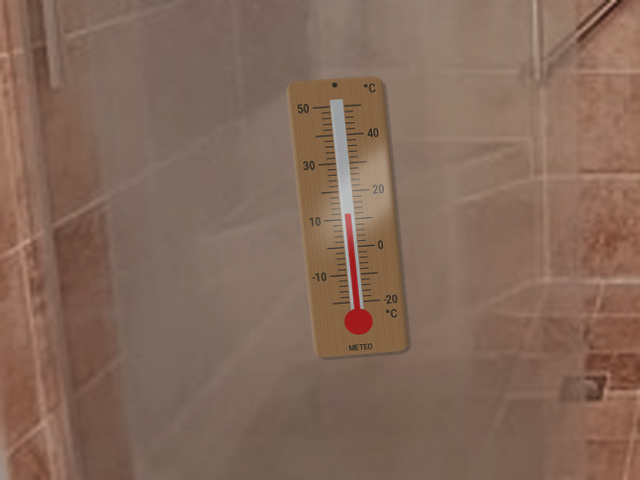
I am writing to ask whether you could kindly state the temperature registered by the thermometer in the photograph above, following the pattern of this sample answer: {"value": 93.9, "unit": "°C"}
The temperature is {"value": 12, "unit": "°C"}
